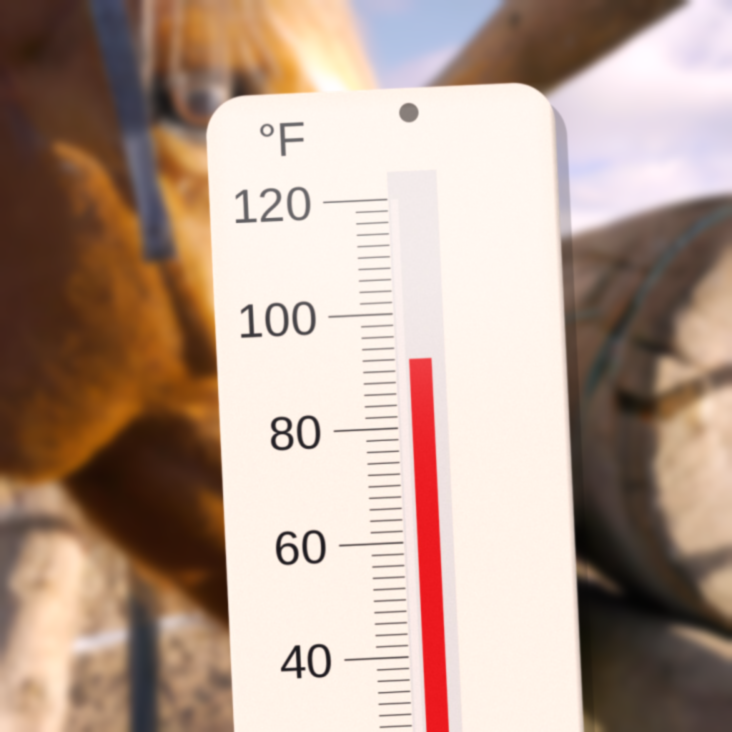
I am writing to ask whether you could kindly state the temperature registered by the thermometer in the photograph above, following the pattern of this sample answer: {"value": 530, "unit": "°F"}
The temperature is {"value": 92, "unit": "°F"}
